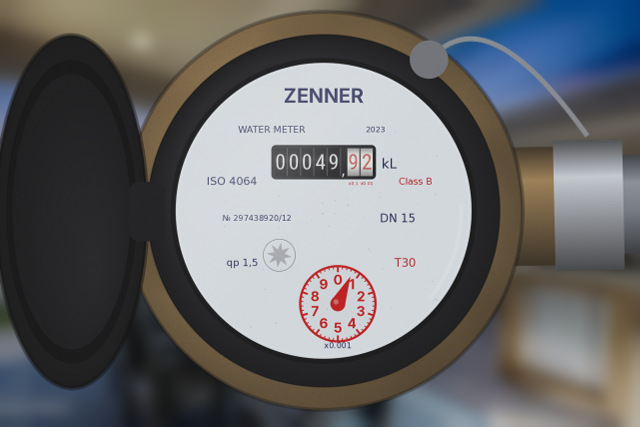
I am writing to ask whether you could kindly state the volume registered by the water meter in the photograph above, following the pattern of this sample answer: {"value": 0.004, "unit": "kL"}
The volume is {"value": 49.920, "unit": "kL"}
